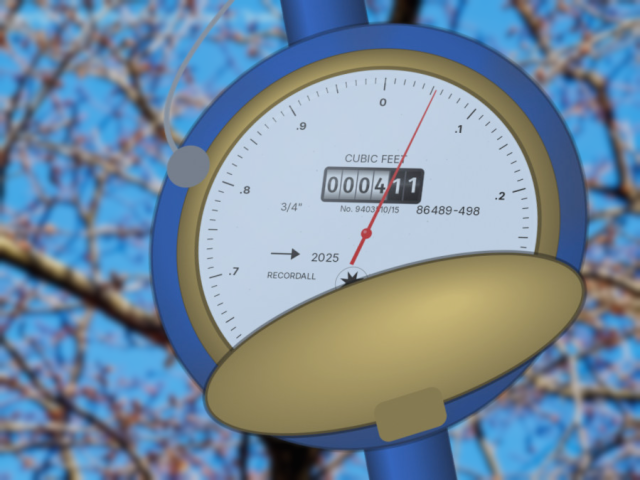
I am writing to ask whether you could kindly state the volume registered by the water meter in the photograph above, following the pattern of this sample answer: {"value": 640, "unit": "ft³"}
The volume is {"value": 411.05, "unit": "ft³"}
